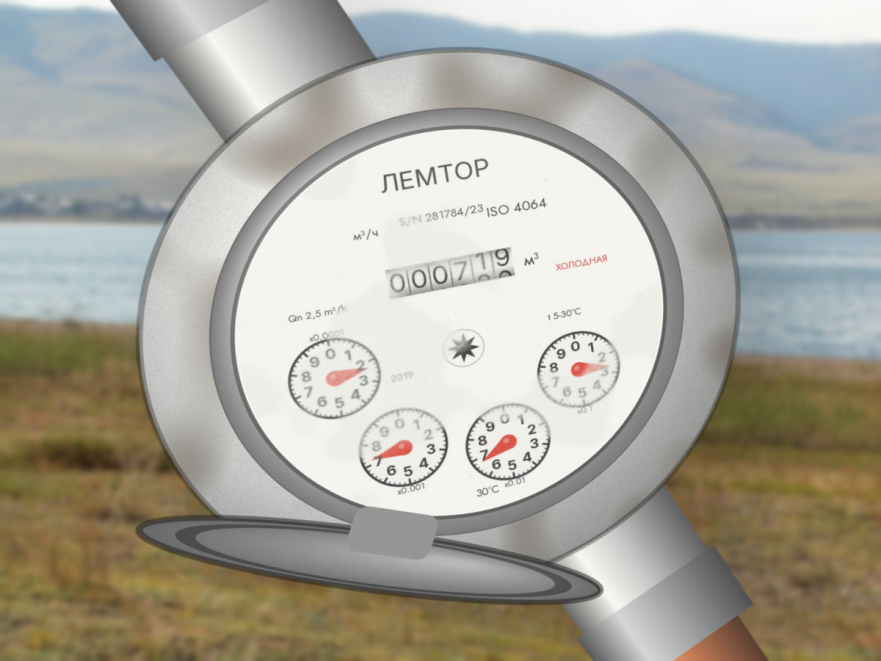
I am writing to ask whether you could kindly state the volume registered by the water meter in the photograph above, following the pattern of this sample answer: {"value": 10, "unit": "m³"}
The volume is {"value": 719.2672, "unit": "m³"}
